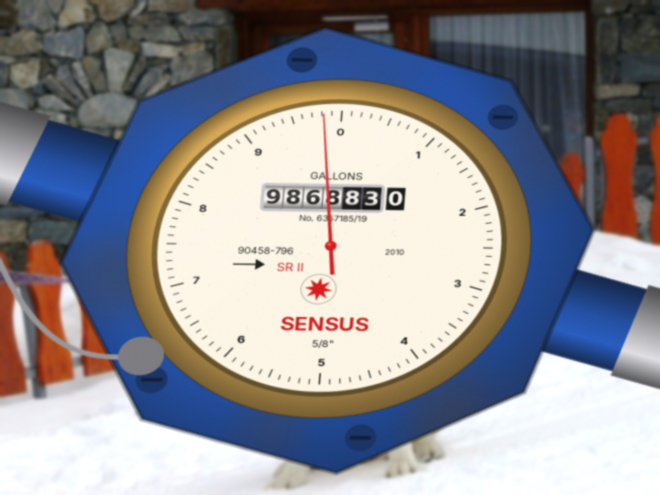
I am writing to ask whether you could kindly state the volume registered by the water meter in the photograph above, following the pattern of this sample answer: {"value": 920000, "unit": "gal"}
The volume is {"value": 9868829.8, "unit": "gal"}
